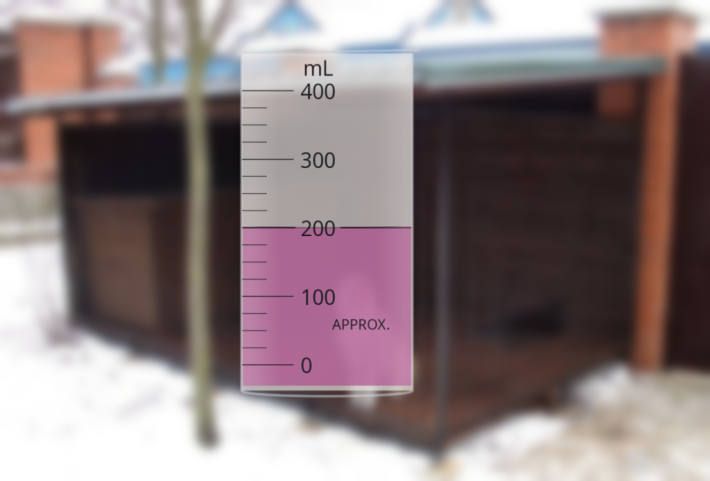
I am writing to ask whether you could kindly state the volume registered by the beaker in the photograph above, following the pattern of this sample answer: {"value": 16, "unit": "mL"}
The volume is {"value": 200, "unit": "mL"}
